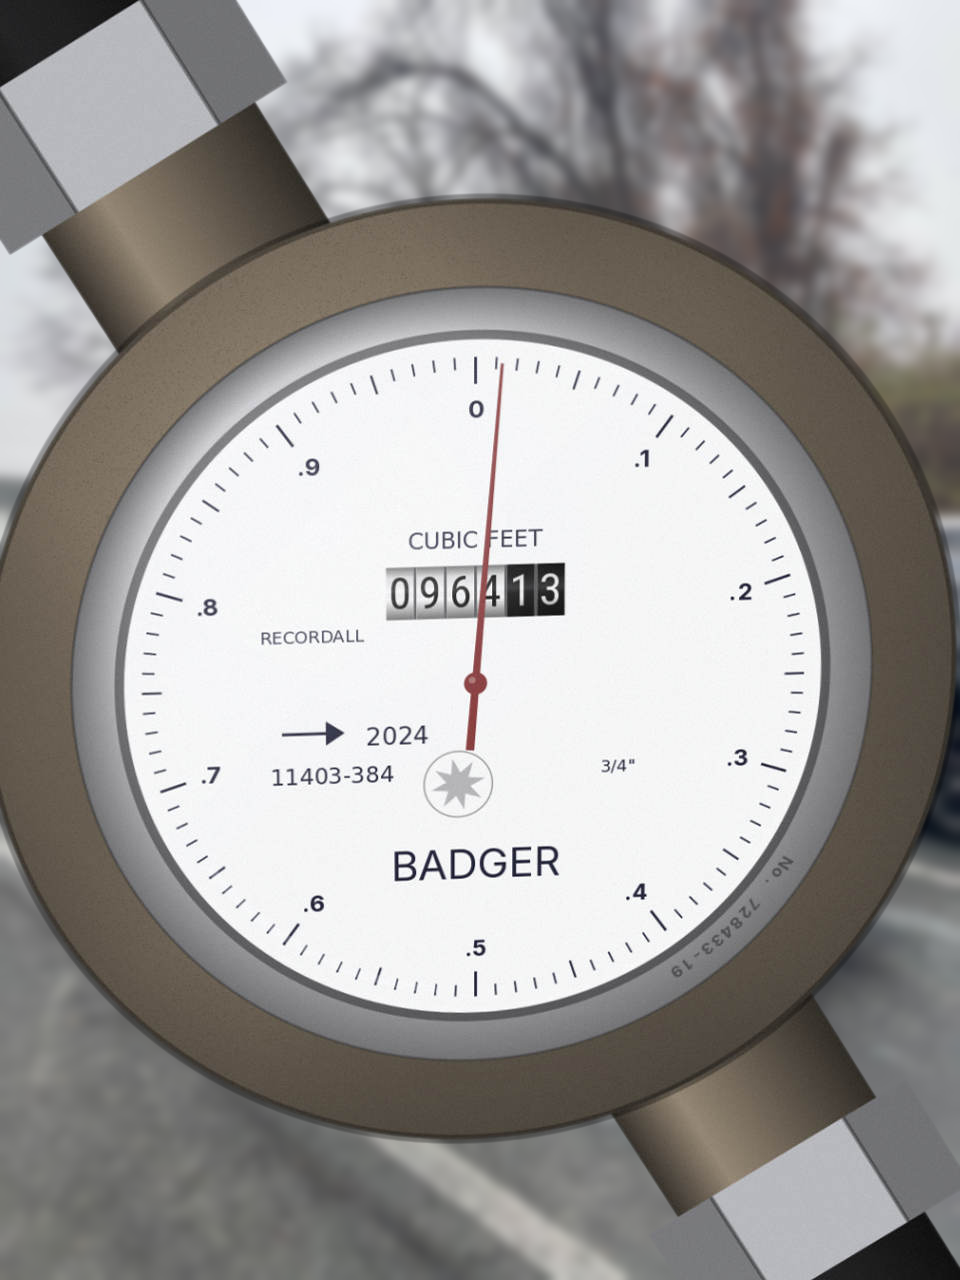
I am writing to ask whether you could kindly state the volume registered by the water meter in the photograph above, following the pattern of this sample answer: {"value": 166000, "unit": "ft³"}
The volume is {"value": 96413.01, "unit": "ft³"}
